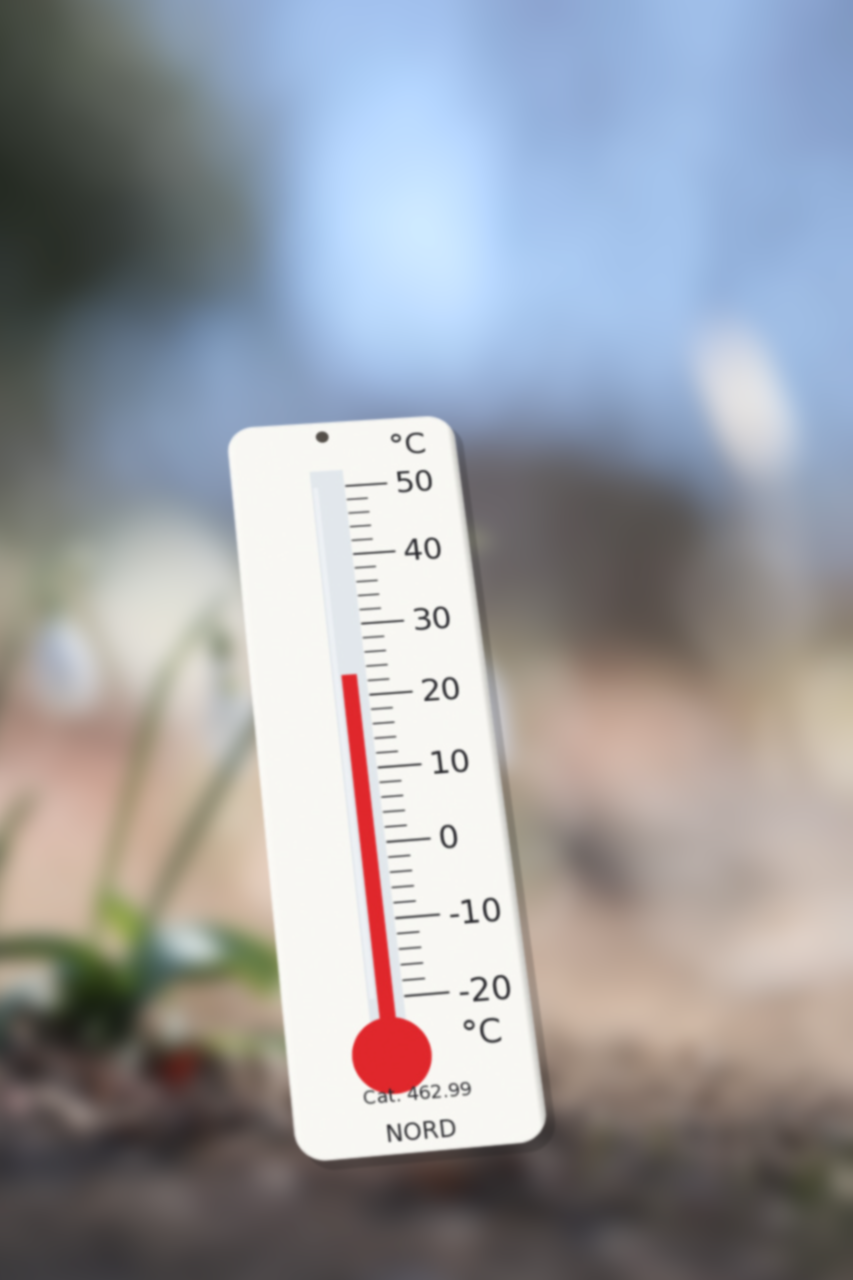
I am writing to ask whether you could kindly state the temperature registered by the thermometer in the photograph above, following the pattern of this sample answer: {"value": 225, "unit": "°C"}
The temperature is {"value": 23, "unit": "°C"}
